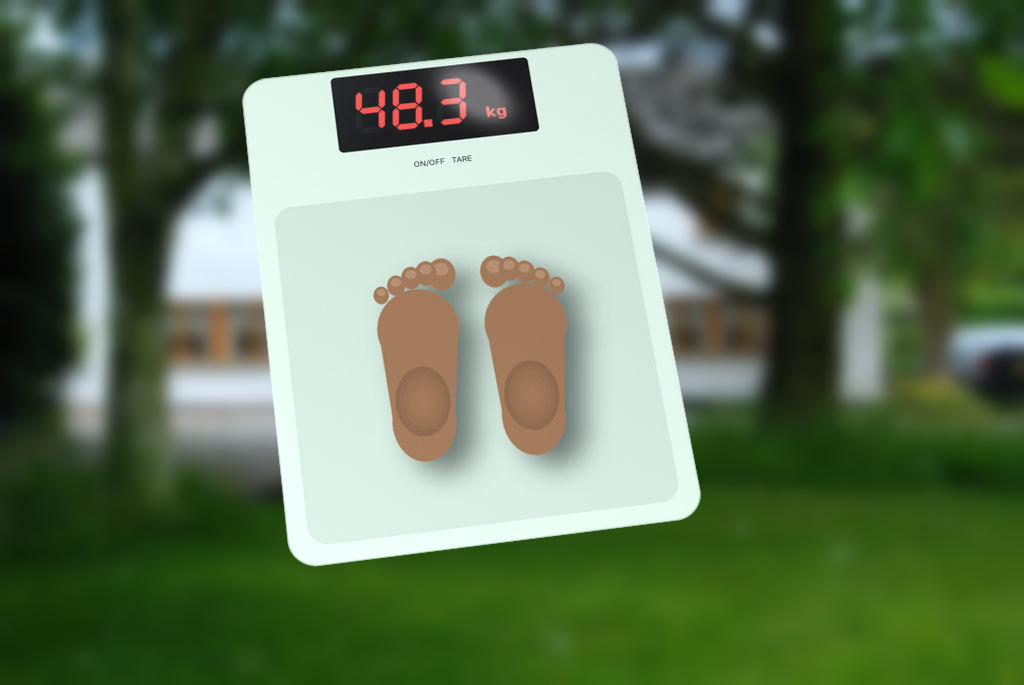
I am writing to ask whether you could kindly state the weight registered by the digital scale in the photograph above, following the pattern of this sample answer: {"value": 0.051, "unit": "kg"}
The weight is {"value": 48.3, "unit": "kg"}
